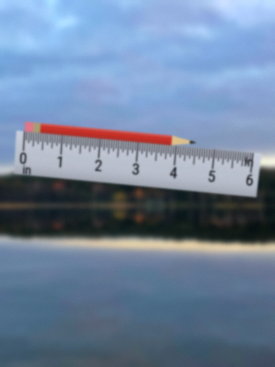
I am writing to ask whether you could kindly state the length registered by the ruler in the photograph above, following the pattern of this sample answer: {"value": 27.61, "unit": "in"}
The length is {"value": 4.5, "unit": "in"}
